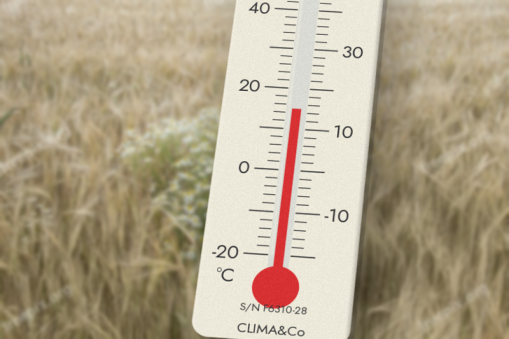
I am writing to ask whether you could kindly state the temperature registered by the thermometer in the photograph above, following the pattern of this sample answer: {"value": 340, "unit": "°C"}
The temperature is {"value": 15, "unit": "°C"}
